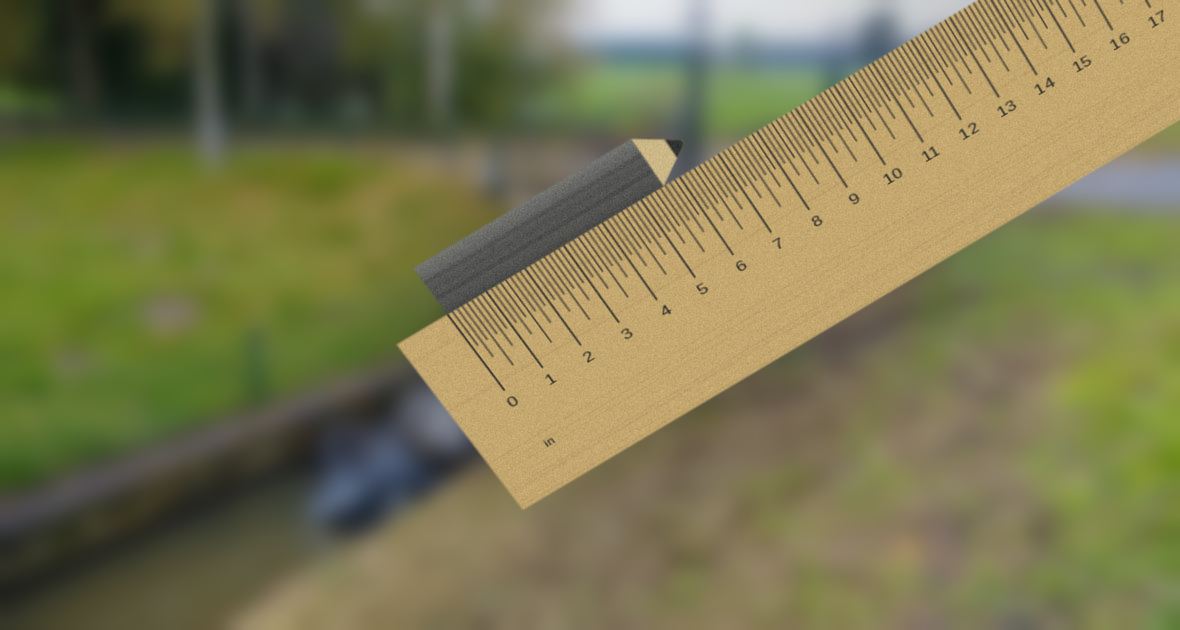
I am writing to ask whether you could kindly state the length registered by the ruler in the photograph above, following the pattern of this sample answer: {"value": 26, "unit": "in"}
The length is {"value": 6.5, "unit": "in"}
